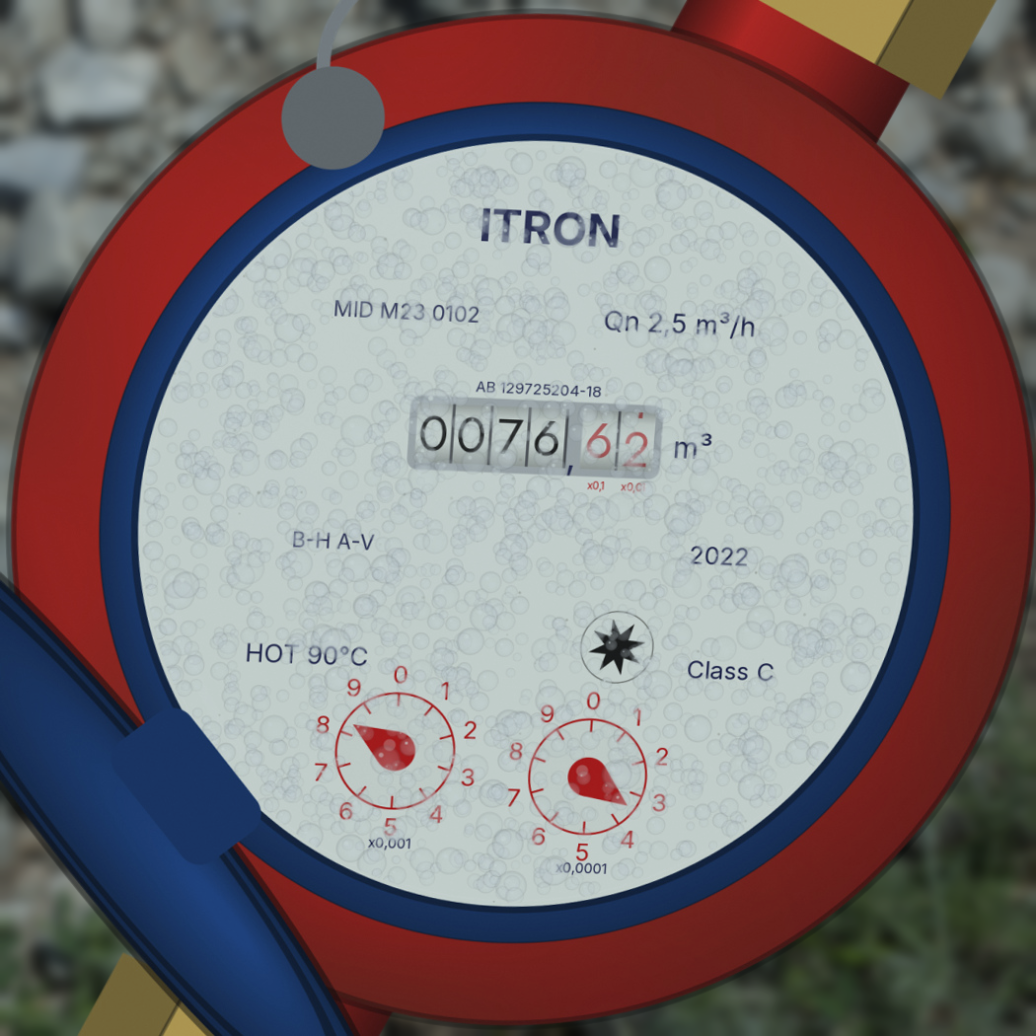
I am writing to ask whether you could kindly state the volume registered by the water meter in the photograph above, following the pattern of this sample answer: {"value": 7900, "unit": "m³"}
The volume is {"value": 76.6183, "unit": "m³"}
